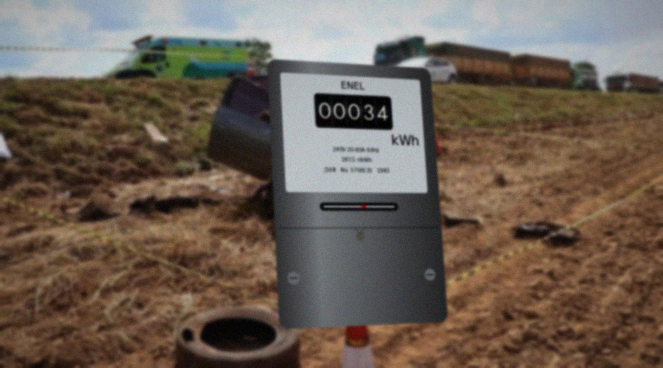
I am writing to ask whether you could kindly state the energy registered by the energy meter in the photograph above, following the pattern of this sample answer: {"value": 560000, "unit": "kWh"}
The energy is {"value": 34, "unit": "kWh"}
